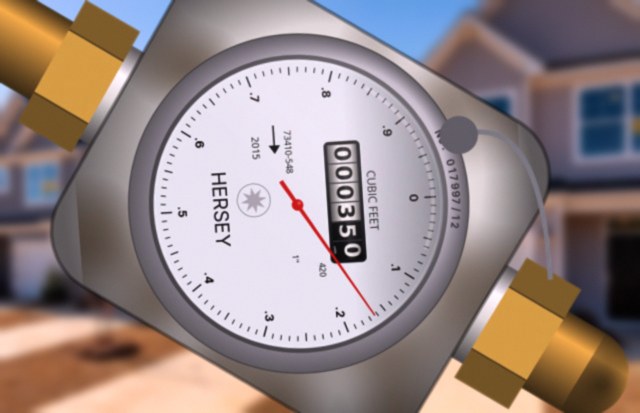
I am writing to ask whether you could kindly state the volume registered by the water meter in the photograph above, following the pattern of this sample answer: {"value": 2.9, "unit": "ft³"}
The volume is {"value": 350.16, "unit": "ft³"}
